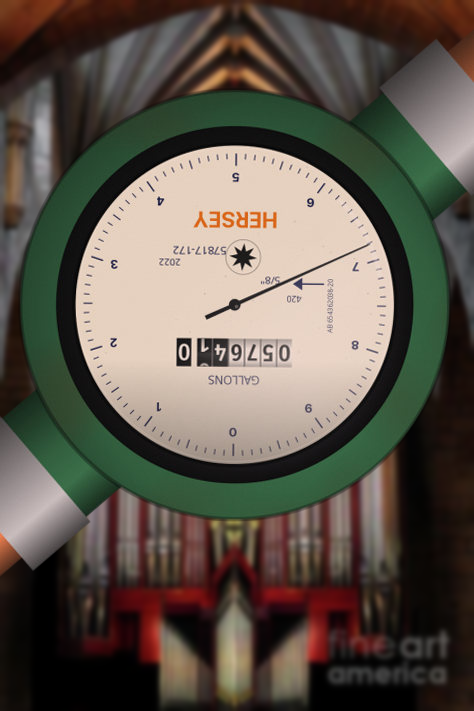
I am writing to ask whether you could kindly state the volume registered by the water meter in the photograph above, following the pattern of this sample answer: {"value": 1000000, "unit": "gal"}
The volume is {"value": 576406.8, "unit": "gal"}
